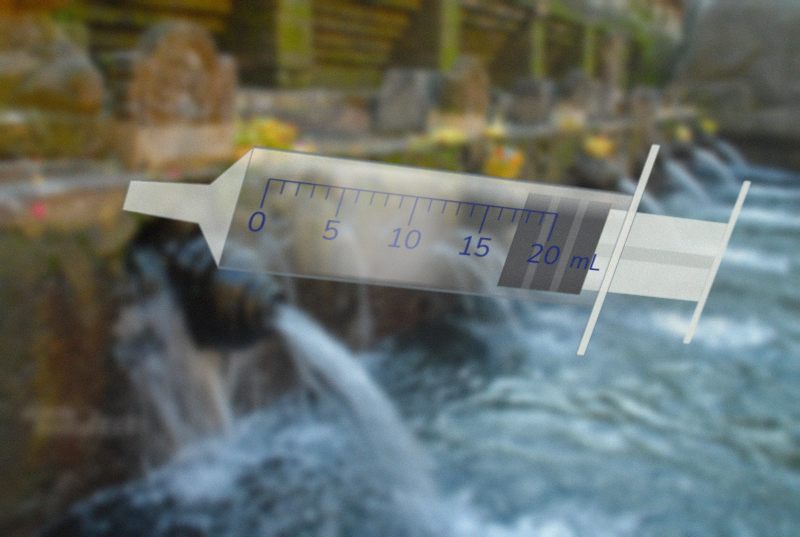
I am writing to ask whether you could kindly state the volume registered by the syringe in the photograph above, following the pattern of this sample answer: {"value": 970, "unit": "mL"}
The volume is {"value": 17.5, "unit": "mL"}
